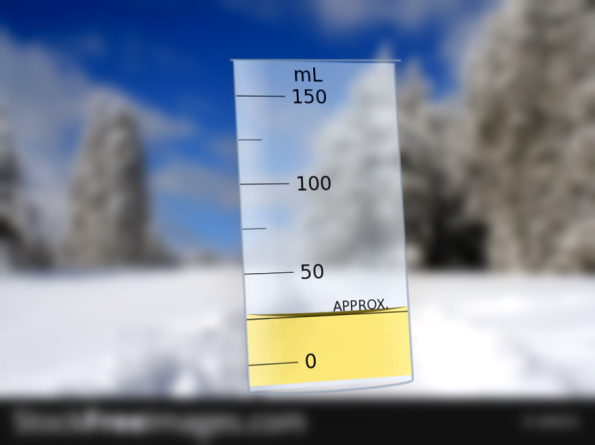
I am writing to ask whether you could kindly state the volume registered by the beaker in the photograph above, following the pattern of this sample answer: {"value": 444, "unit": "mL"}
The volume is {"value": 25, "unit": "mL"}
